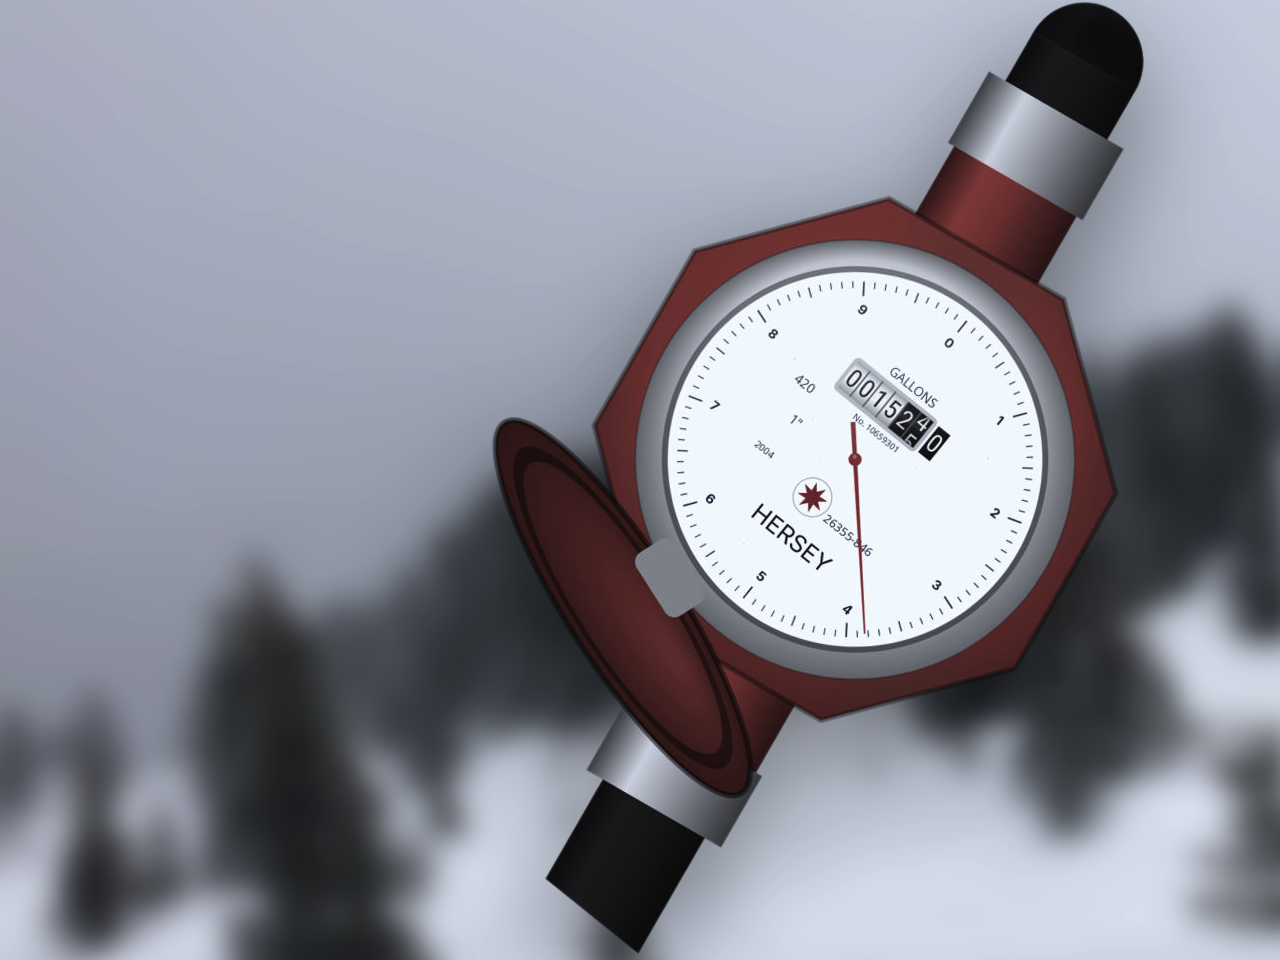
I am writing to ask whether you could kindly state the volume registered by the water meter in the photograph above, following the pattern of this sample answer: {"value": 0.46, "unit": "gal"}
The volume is {"value": 15243.8, "unit": "gal"}
